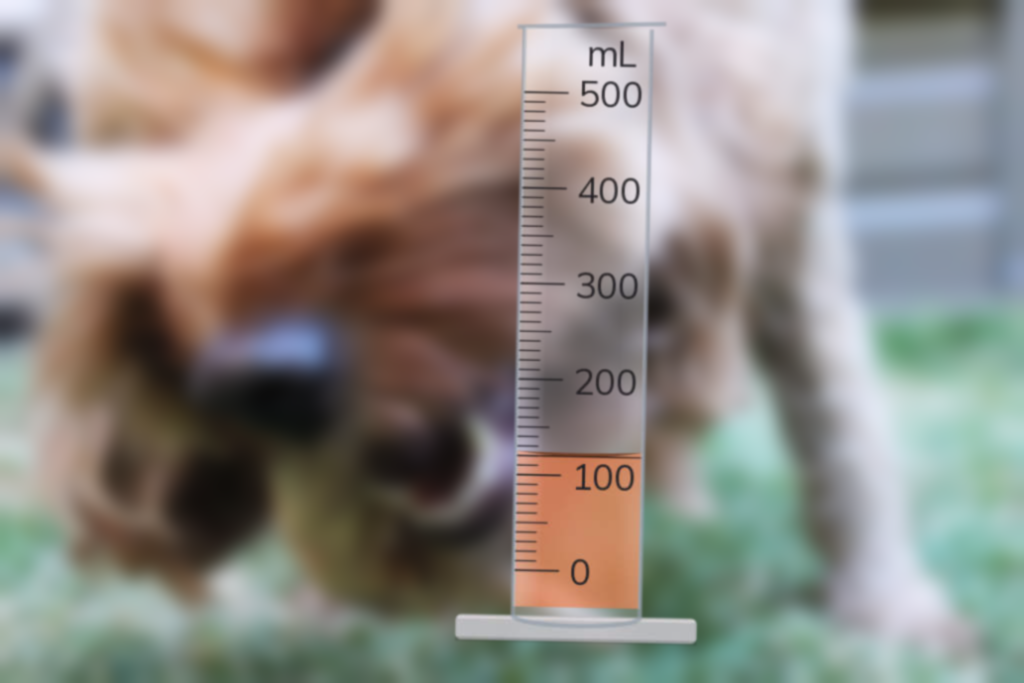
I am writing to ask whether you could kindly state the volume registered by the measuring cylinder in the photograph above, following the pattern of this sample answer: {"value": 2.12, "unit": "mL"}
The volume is {"value": 120, "unit": "mL"}
